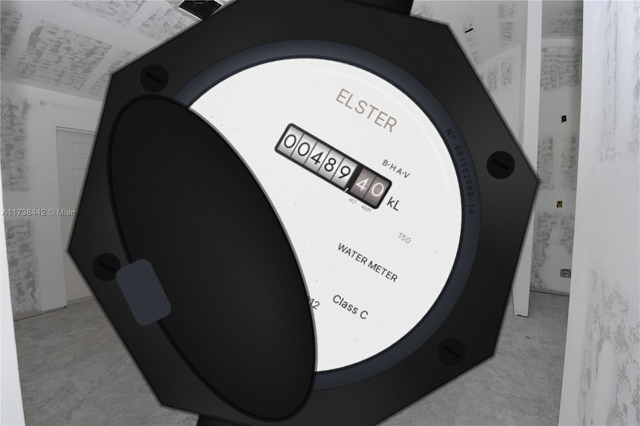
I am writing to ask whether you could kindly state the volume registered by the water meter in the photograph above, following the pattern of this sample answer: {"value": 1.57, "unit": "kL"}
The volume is {"value": 489.40, "unit": "kL"}
